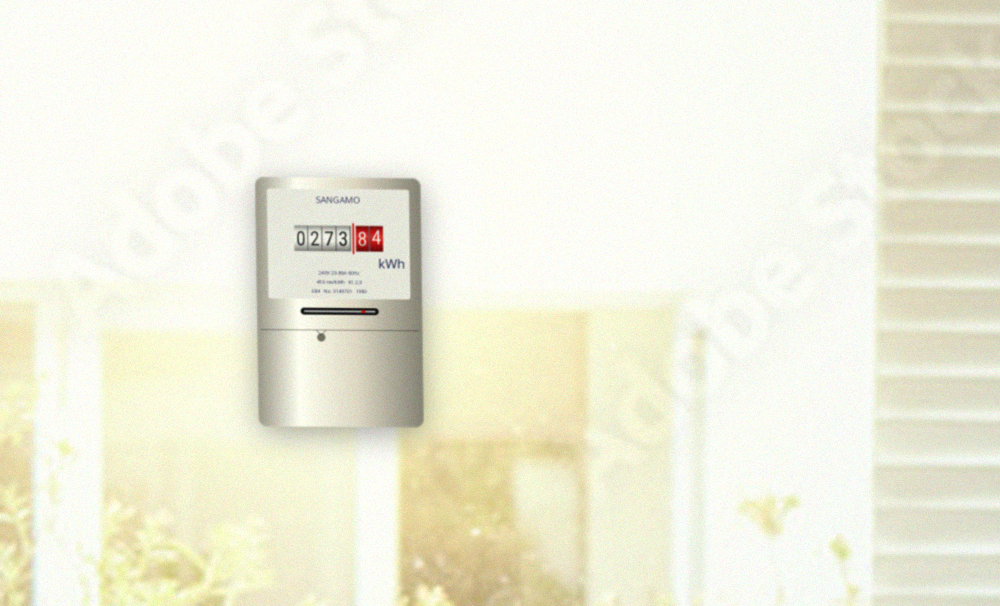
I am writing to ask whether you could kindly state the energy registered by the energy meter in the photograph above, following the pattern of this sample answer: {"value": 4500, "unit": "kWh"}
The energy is {"value": 273.84, "unit": "kWh"}
